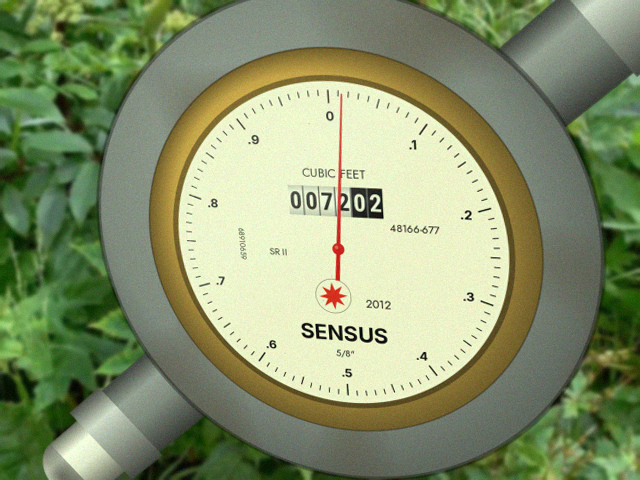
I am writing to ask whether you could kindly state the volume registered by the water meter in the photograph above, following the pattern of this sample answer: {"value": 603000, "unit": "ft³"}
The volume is {"value": 7202.01, "unit": "ft³"}
